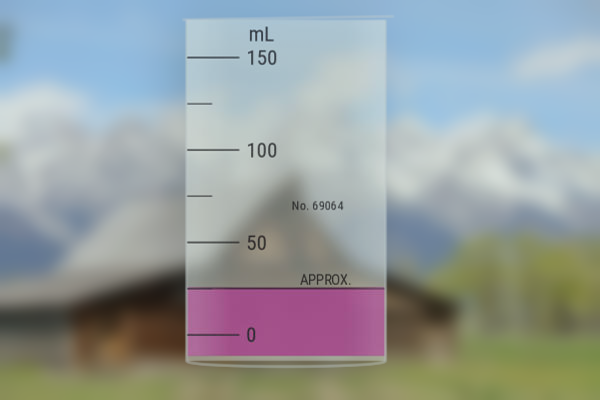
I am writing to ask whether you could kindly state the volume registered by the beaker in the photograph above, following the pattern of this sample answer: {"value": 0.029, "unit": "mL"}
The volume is {"value": 25, "unit": "mL"}
